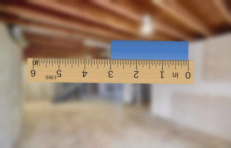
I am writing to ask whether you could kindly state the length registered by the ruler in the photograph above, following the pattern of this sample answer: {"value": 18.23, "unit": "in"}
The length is {"value": 3, "unit": "in"}
